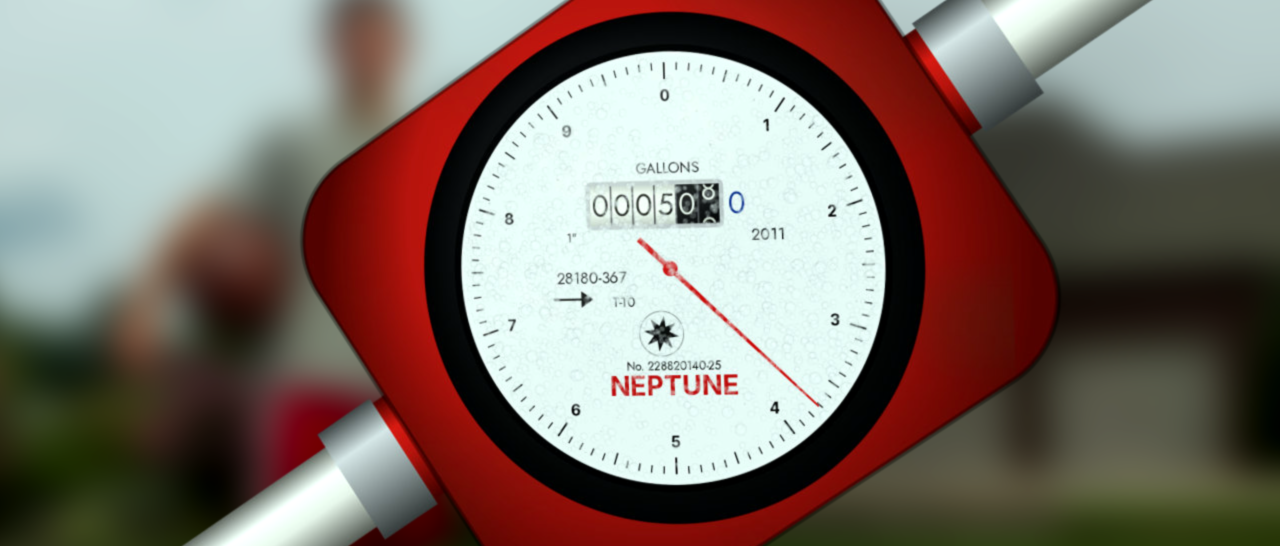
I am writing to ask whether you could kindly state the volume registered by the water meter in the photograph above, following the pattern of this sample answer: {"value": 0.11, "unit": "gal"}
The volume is {"value": 5083.7, "unit": "gal"}
